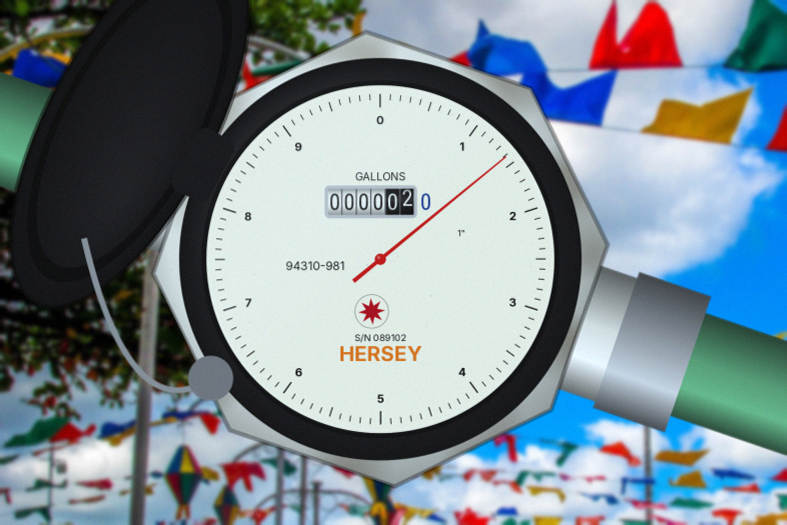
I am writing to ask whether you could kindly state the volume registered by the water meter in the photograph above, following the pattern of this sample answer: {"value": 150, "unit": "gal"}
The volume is {"value": 21.4, "unit": "gal"}
